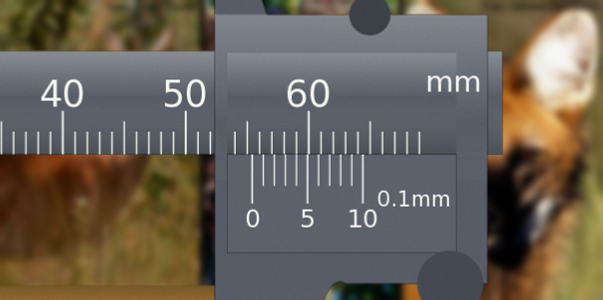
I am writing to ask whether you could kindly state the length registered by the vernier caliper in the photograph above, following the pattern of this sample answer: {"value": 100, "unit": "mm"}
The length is {"value": 55.4, "unit": "mm"}
